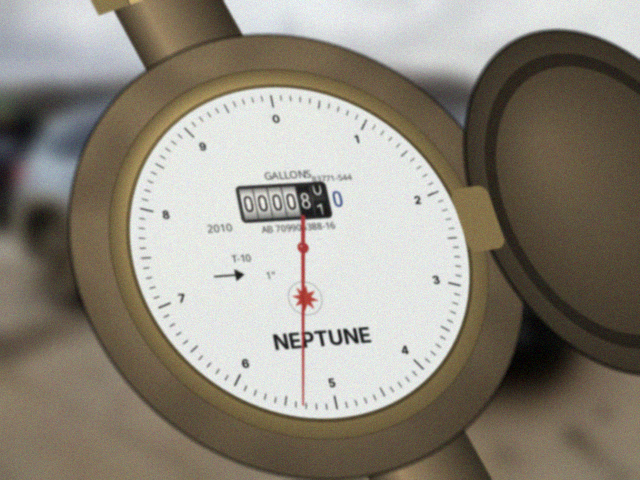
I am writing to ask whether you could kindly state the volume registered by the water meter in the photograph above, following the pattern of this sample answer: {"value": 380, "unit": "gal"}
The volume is {"value": 805.3, "unit": "gal"}
